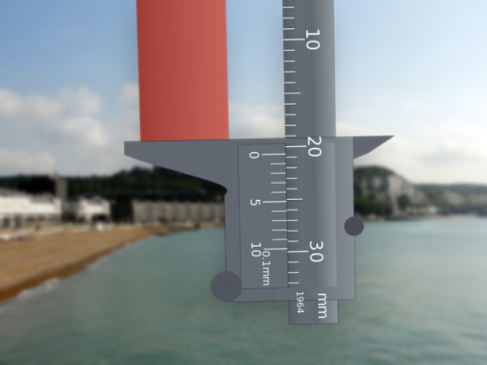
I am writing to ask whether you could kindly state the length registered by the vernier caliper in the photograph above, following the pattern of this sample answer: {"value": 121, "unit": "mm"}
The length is {"value": 20.7, "unit": "mm"}
